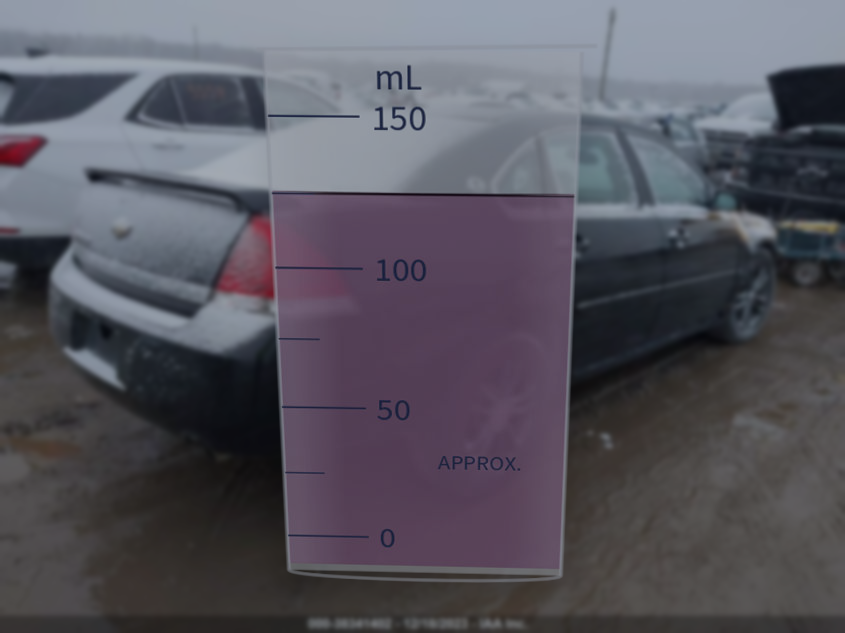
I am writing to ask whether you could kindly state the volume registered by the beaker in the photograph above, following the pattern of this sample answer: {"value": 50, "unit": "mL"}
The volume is {"value": 125, "unit": "mL"}
